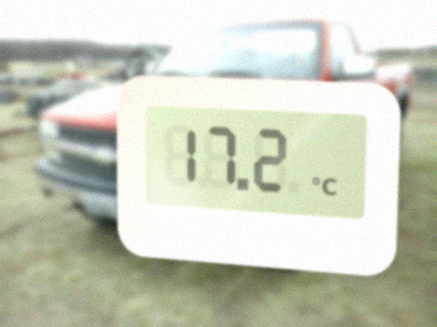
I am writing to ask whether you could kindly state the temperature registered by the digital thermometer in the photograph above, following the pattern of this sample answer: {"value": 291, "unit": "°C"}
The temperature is {"value": 17.2, "unit": "°C"}
